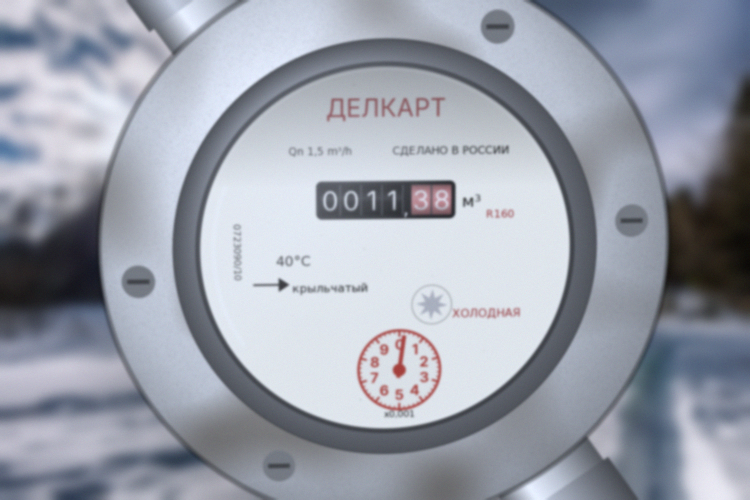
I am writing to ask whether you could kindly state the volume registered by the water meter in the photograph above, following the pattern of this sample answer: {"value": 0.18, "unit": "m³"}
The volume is {"value": 11.380, "unit": "m³"}
